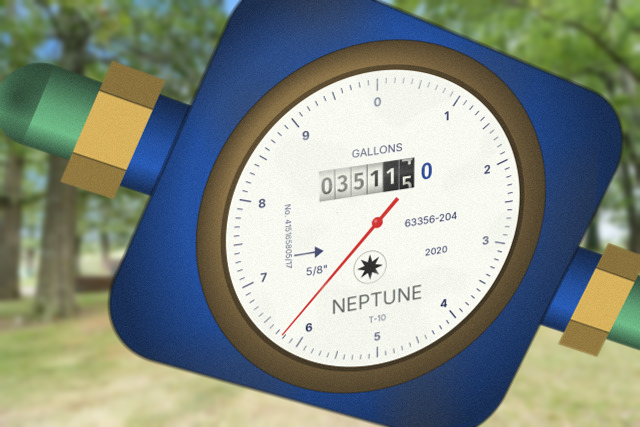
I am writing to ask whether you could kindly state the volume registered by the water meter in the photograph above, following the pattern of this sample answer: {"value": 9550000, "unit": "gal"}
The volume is {"value": 351146.2, "unit": "gal"}
